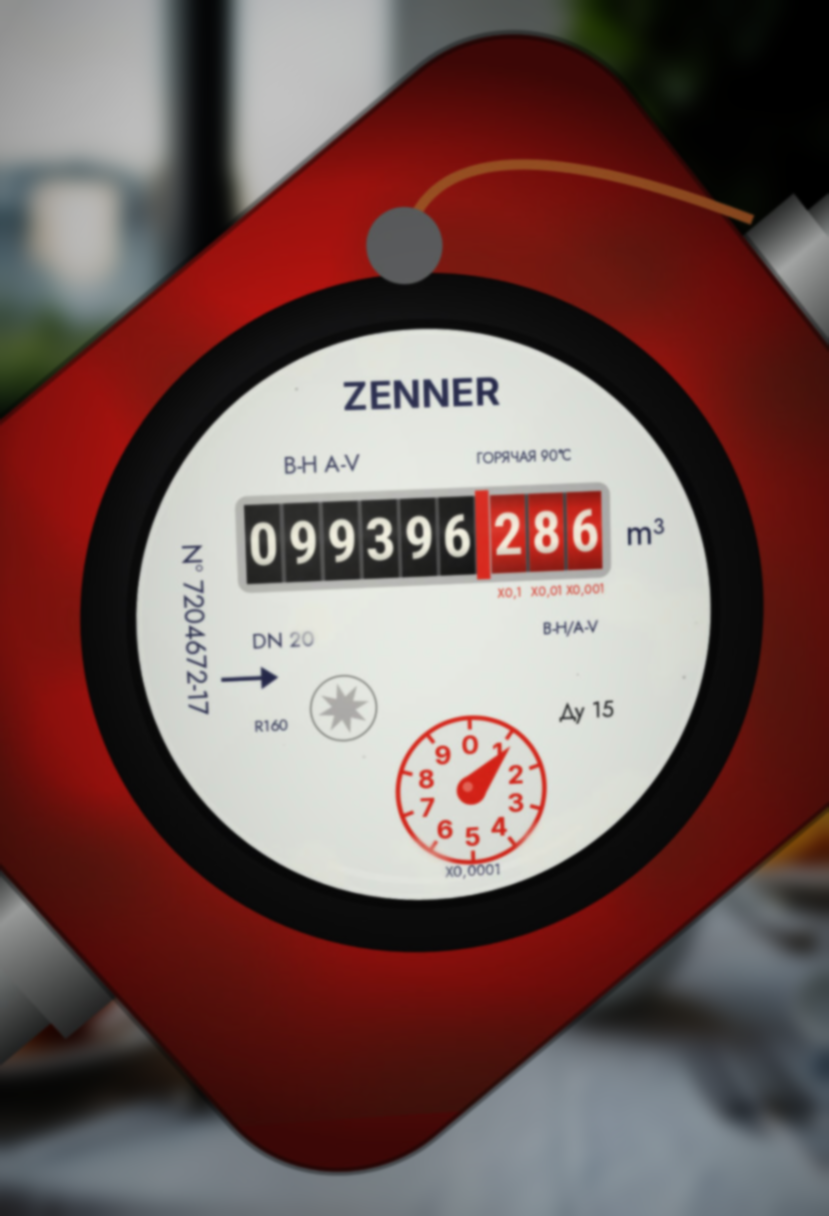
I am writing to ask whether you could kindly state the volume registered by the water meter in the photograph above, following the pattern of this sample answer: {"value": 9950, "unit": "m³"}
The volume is {"value": 99396.2861, "unit": "m³"}
